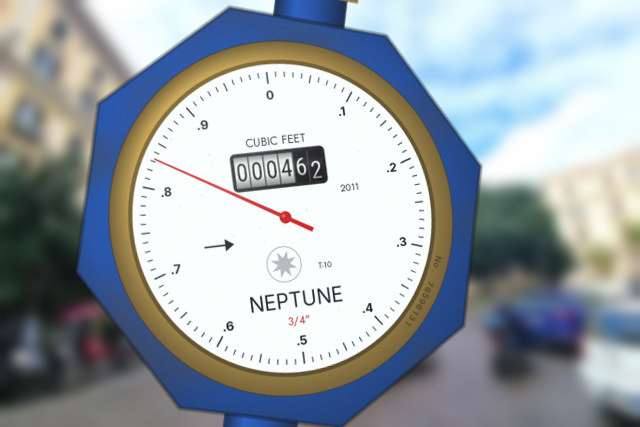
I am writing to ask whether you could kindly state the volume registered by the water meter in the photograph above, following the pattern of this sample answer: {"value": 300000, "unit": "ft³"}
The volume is {"value": 461.83, "unit": "ft³"}
